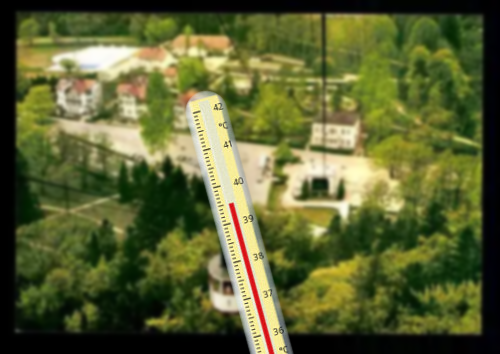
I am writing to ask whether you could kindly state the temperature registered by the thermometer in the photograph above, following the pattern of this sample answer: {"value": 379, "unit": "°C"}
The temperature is {"value": 39.5, "unit": "°C"}
